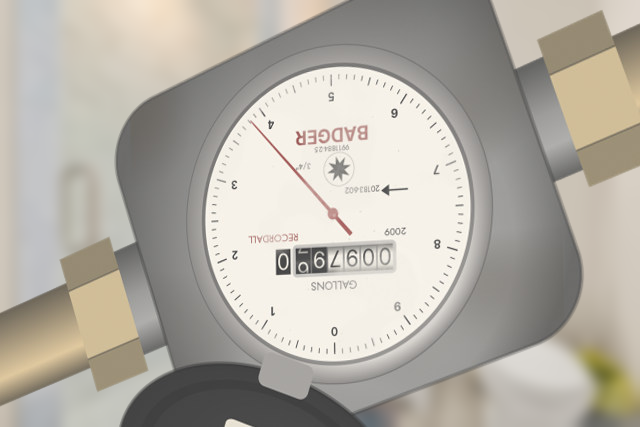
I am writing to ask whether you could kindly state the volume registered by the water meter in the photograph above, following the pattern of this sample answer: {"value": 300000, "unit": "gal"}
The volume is {"value": 97963.8, "unit": "gal"}
